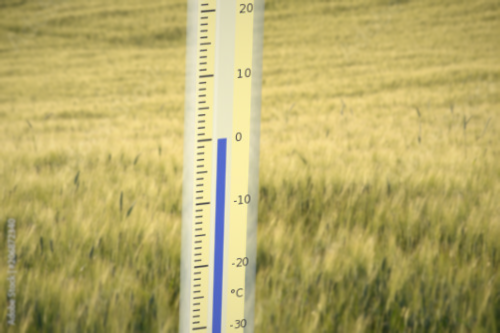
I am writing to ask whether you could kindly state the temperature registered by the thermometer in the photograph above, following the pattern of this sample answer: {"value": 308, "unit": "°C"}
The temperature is {"value": 0, "unit": "°C"}
